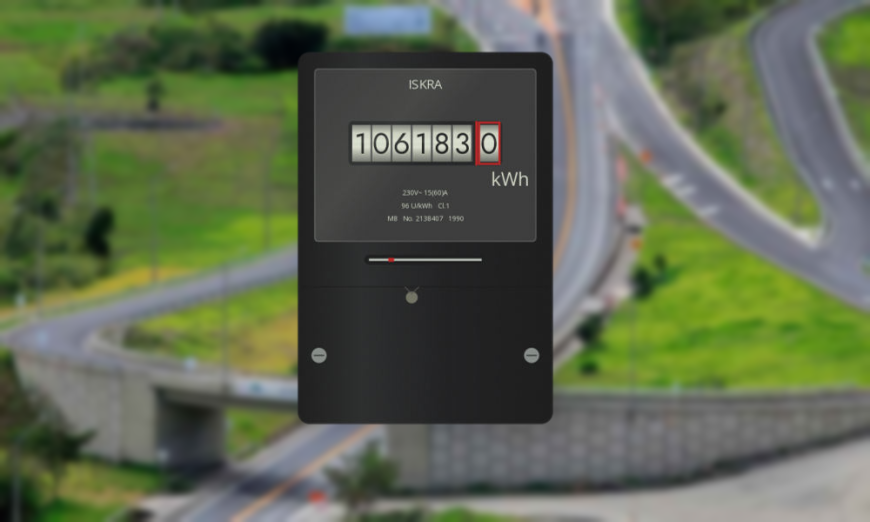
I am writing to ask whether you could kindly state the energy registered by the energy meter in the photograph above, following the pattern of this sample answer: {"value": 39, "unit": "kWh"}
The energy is {"value": 106183.0, "unit": "kWh"}
